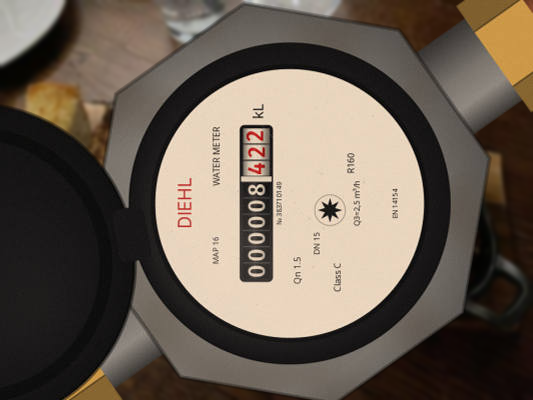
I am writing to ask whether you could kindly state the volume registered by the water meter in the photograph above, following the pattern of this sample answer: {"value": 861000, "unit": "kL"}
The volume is {"value": 8.422, "unit": "kL"}
